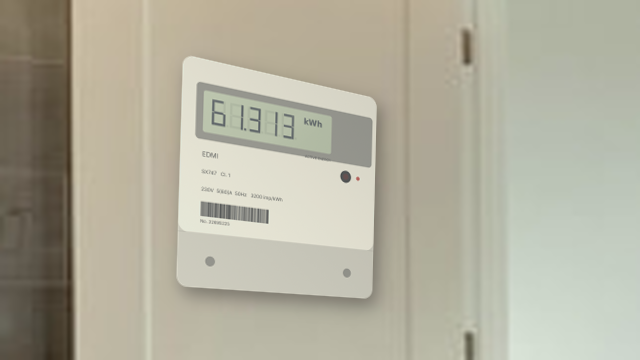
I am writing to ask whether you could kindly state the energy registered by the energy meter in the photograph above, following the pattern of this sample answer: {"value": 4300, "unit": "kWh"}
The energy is {"value": 61.313, "unit": "kWh"}
